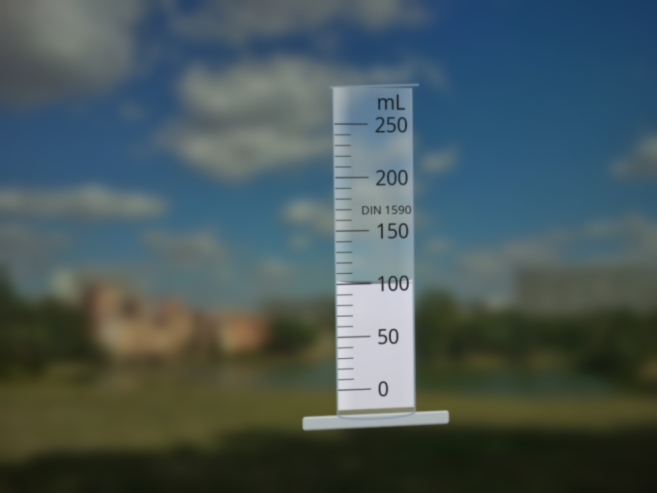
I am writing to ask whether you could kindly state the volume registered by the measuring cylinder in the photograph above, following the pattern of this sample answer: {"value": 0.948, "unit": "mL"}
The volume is {"value": 100, "unit": "mL"}
